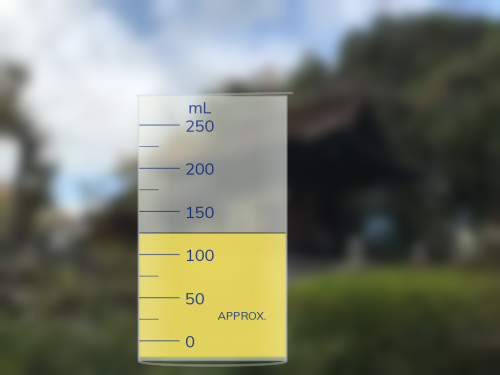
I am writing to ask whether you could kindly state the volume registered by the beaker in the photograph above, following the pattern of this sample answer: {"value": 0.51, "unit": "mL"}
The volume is {"value": 125, "unit": "mL"}
